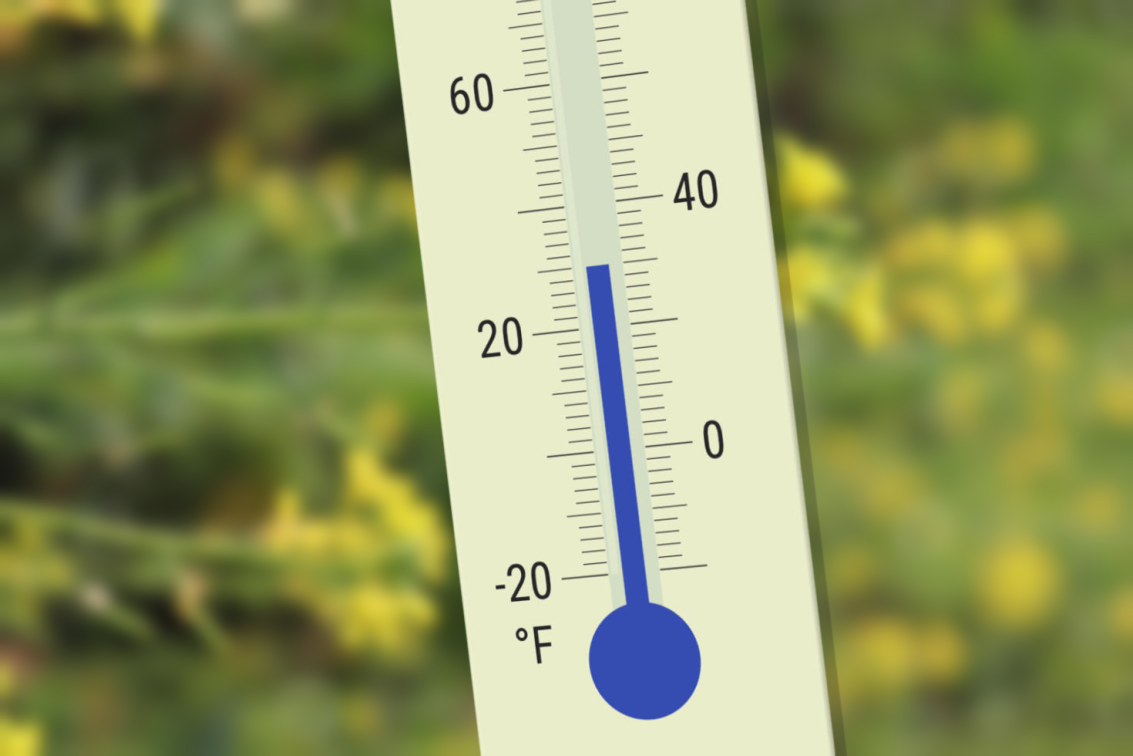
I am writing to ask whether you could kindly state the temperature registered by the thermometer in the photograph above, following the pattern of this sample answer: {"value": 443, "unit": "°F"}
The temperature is {"value": 30, "unit": "°F"}
